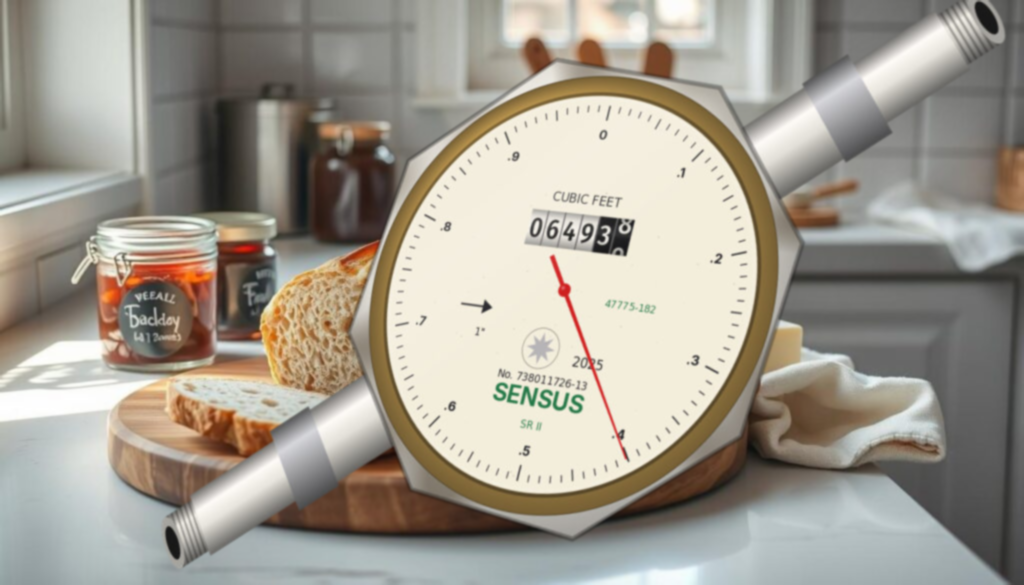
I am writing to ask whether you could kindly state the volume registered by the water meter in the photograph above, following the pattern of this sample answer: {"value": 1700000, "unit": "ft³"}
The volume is {"value": 64938.40, "unit": "ft³"}
